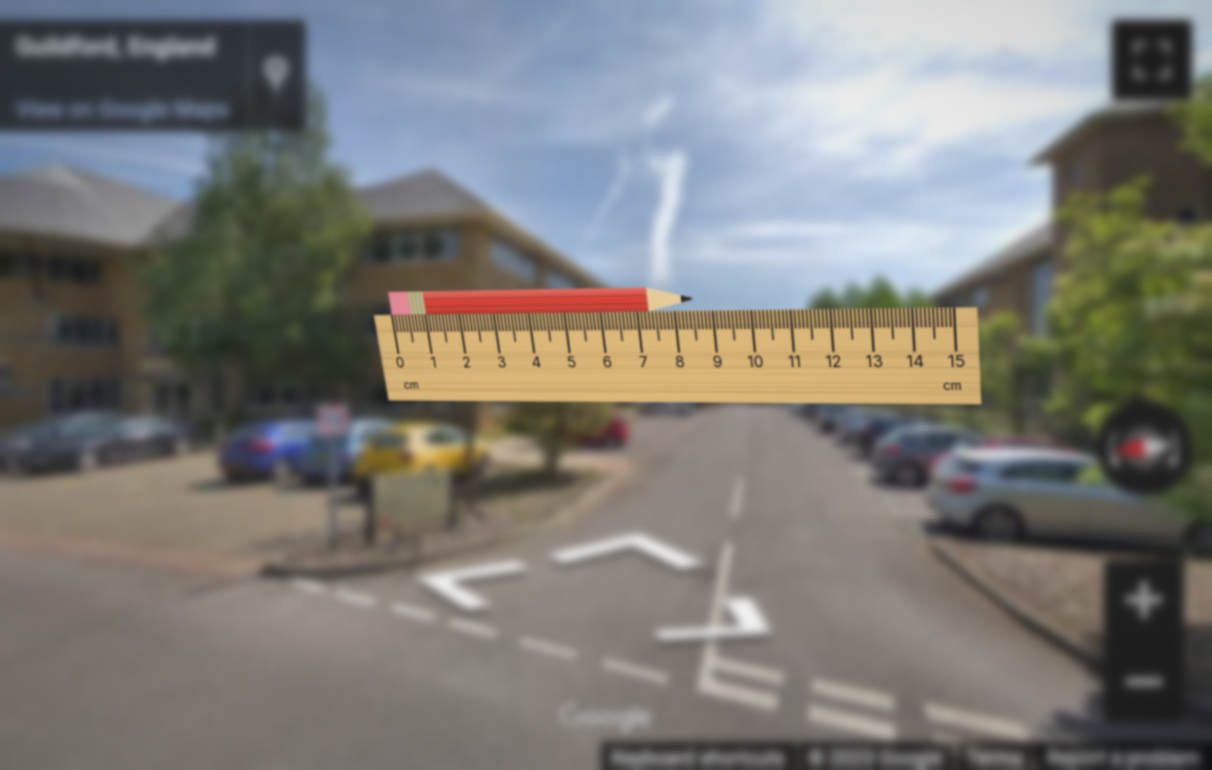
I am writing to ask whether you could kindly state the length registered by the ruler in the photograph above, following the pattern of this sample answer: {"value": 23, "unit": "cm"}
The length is {"value": 8.5, "unit": "cm"}
